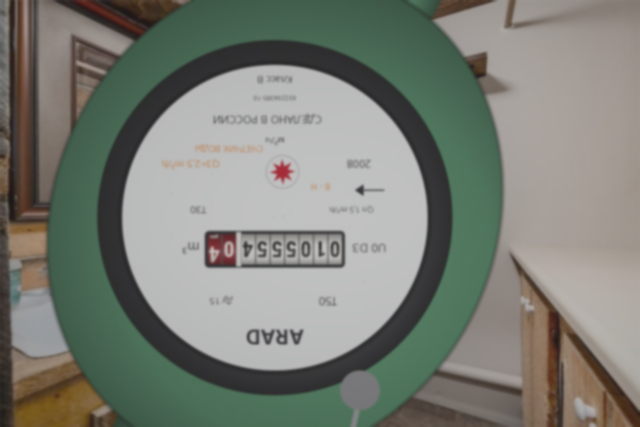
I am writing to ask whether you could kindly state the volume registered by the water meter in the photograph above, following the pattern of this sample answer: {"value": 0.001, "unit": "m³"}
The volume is {"value": 105554.04, "unit": "m³"}
